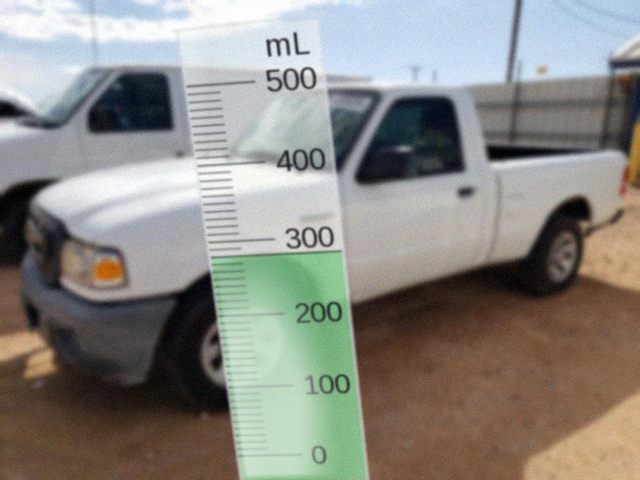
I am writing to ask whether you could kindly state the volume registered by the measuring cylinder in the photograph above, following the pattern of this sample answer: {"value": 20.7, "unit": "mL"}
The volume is {"value": 280, "unit": "mL"}
